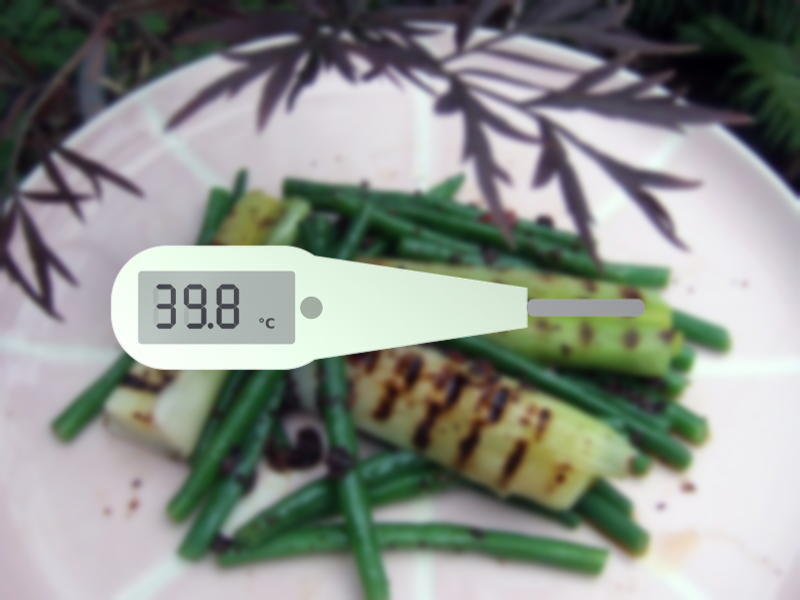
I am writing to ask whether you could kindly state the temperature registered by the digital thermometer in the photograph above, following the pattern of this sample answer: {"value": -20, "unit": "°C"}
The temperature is {"value": 39.8, "unit": "°C"}
